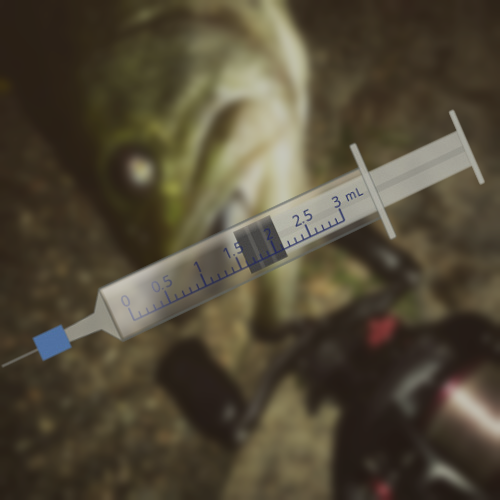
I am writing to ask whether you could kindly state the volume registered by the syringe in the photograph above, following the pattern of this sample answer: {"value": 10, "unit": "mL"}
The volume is {"value": 1.6, "unit": "mL"}
